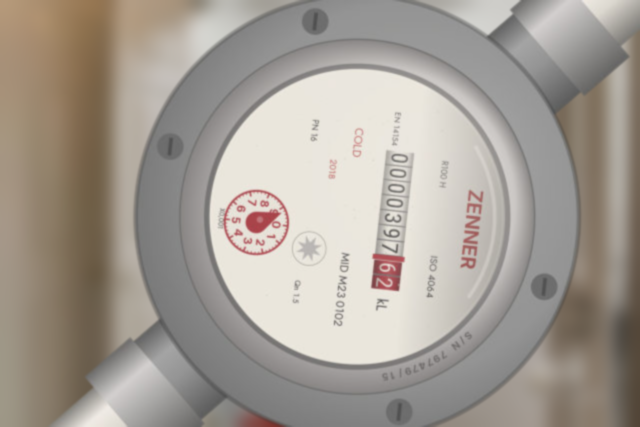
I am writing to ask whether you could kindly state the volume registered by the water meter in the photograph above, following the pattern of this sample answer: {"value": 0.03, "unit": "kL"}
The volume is {"value": 397.619, "unit": "kL"}
